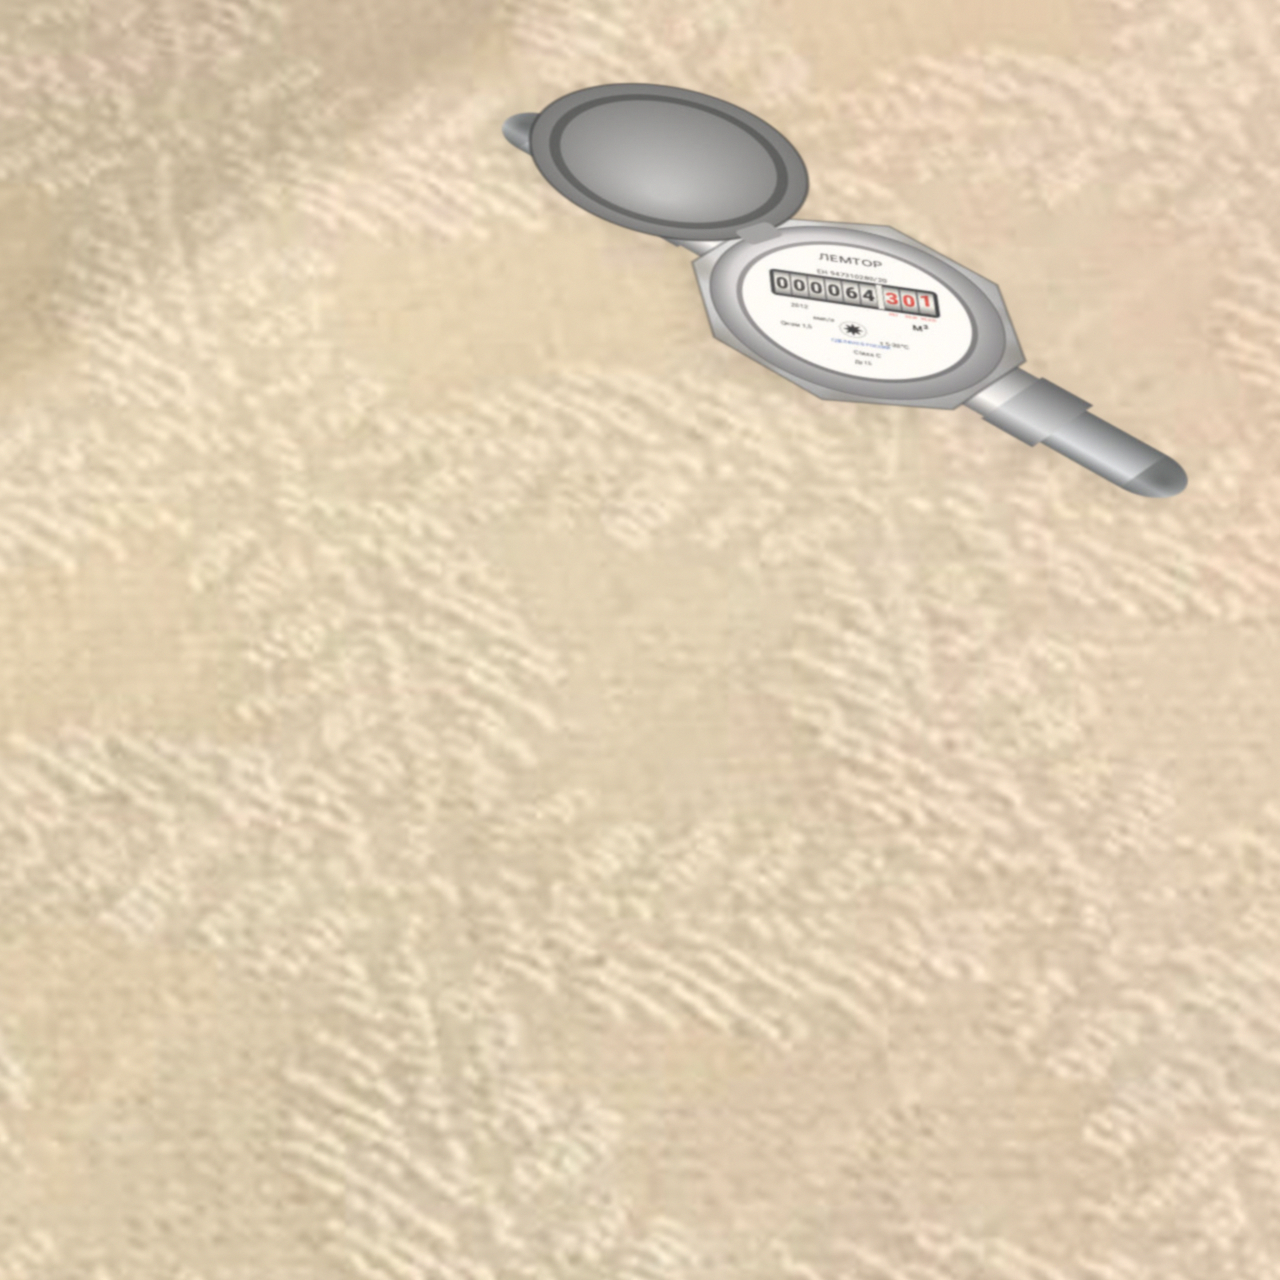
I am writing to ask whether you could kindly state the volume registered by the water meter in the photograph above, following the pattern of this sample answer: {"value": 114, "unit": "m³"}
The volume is {"value": 64.301, "unit": "m³"}
